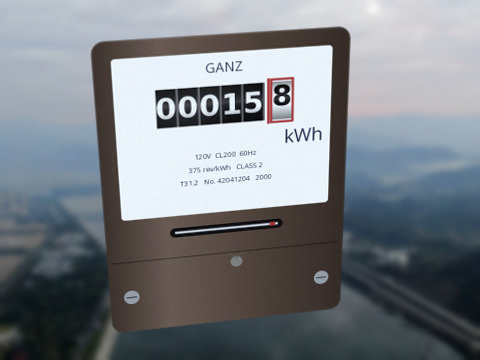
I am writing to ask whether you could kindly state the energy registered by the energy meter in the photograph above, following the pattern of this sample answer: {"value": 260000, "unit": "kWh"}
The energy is {"value": 15.8, "unit": "kWh"}
